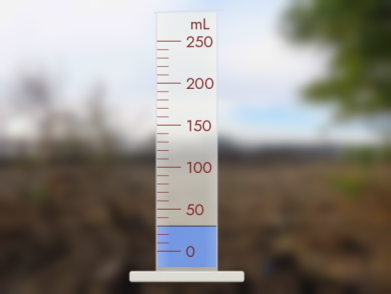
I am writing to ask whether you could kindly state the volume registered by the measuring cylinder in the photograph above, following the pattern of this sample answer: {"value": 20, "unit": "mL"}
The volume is {"value": 30, "unit": "mL"}
